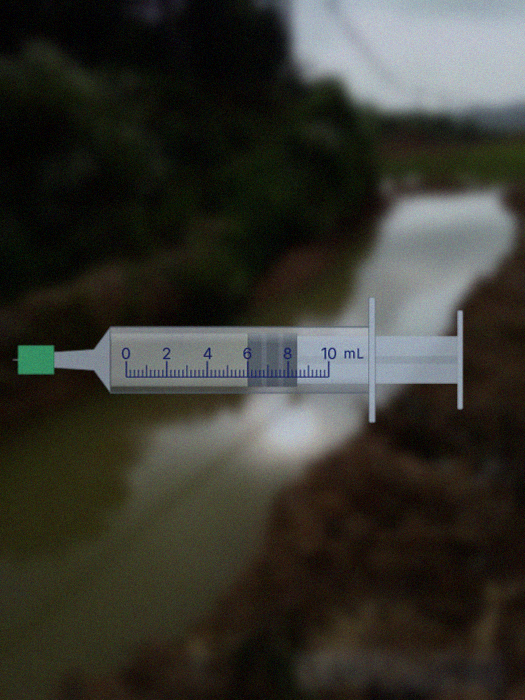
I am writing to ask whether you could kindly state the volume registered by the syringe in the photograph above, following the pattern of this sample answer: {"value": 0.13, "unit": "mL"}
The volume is {"value": 6, "unit": "mL"}
